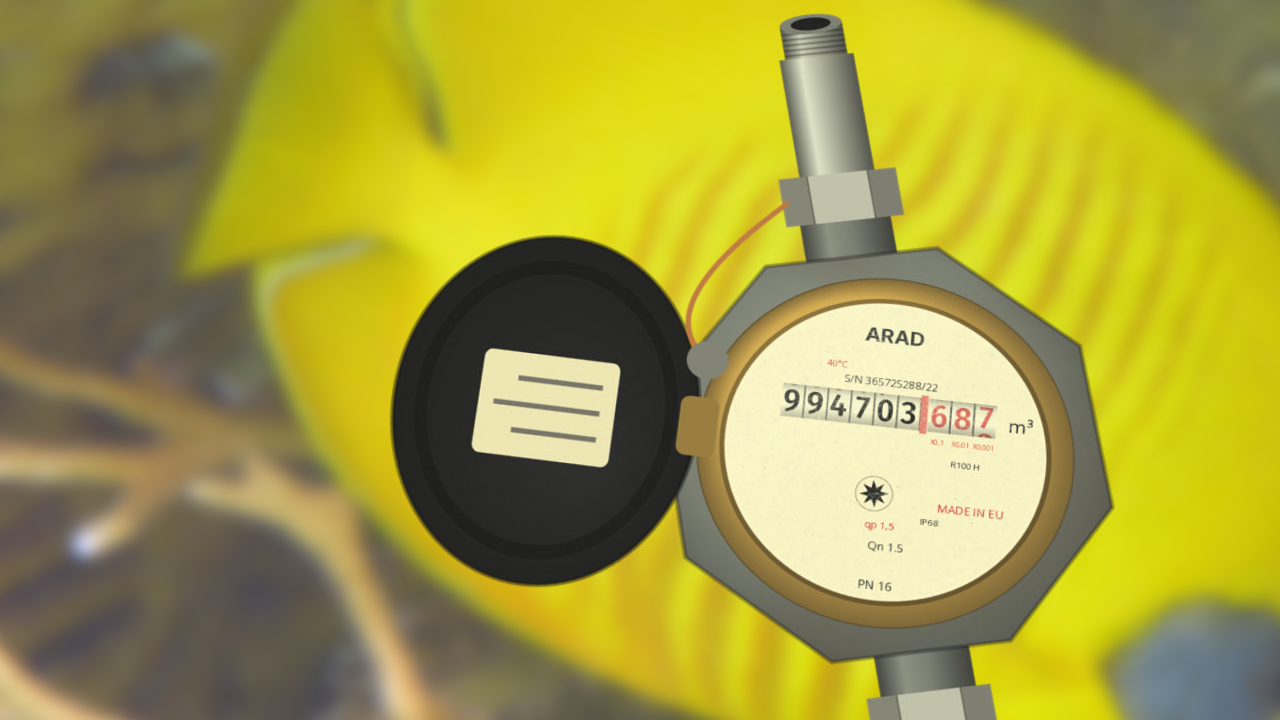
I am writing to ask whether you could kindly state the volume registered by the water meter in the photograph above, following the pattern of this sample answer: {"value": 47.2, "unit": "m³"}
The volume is {"value": 994703.687, "unit": "m³"}
